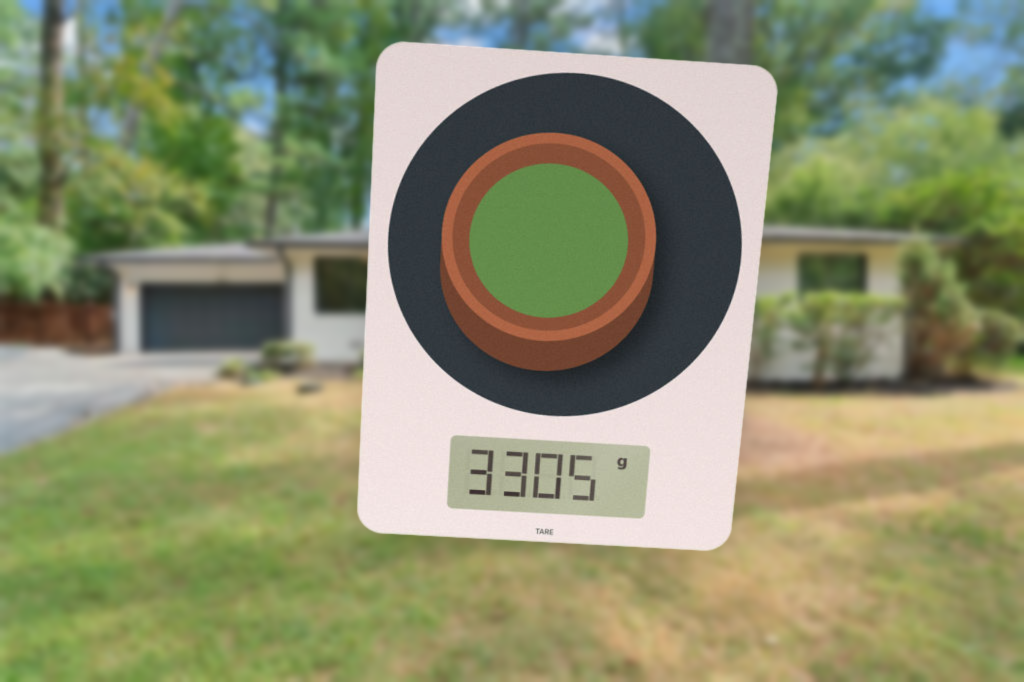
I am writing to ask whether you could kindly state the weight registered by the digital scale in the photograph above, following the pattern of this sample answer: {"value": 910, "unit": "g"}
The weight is {"value": 3305, "unit": "g"}
